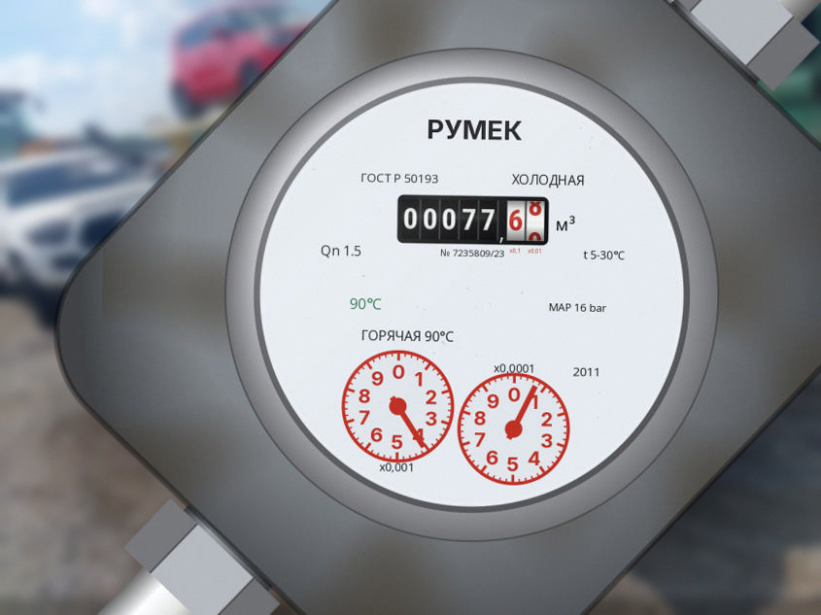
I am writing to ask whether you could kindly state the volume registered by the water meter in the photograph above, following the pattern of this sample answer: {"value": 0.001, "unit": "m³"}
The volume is {"value": 77.6840, "unit": "m³"}
